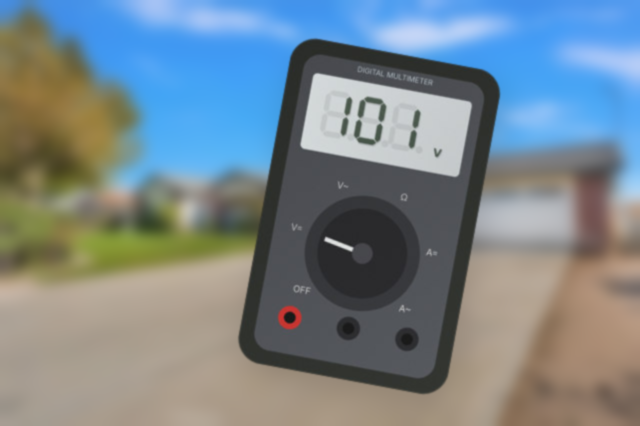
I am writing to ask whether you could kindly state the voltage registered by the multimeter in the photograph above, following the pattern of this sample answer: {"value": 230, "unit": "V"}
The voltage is {"value": 101, "unit": "V"}
